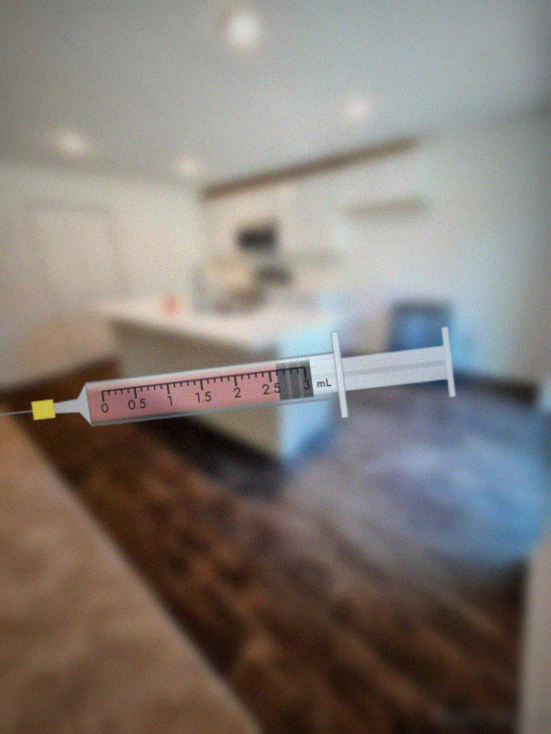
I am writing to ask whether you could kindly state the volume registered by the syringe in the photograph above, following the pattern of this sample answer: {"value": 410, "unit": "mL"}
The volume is {"value": 2.6, "unit": "mL"}
